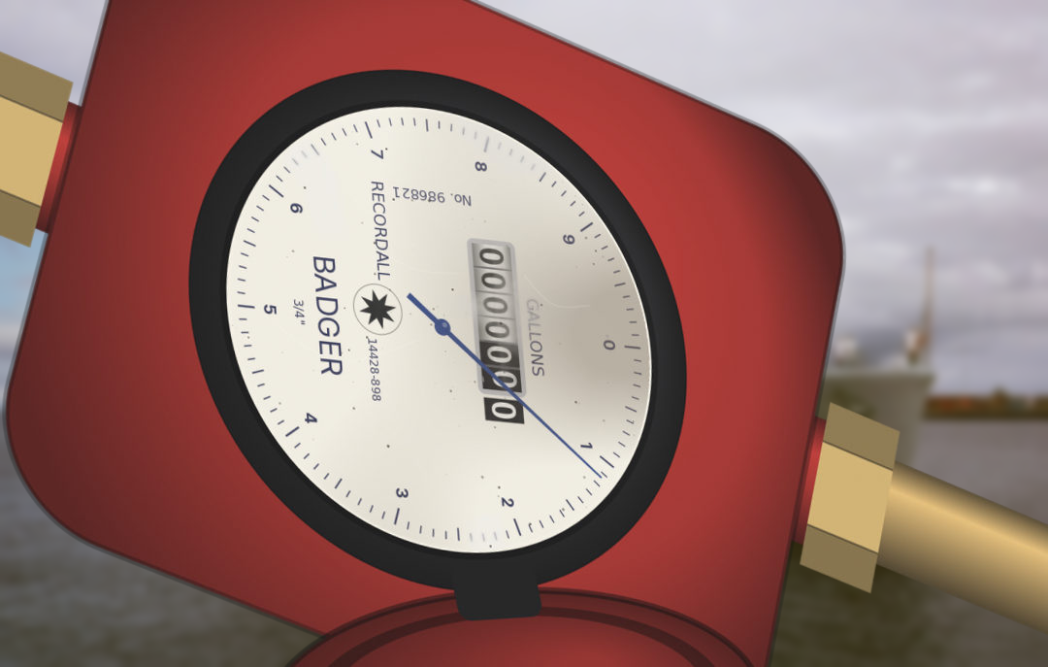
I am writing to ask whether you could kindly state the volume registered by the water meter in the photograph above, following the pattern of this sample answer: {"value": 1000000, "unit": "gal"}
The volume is {"value": 1.1, "unit": "gal"}
